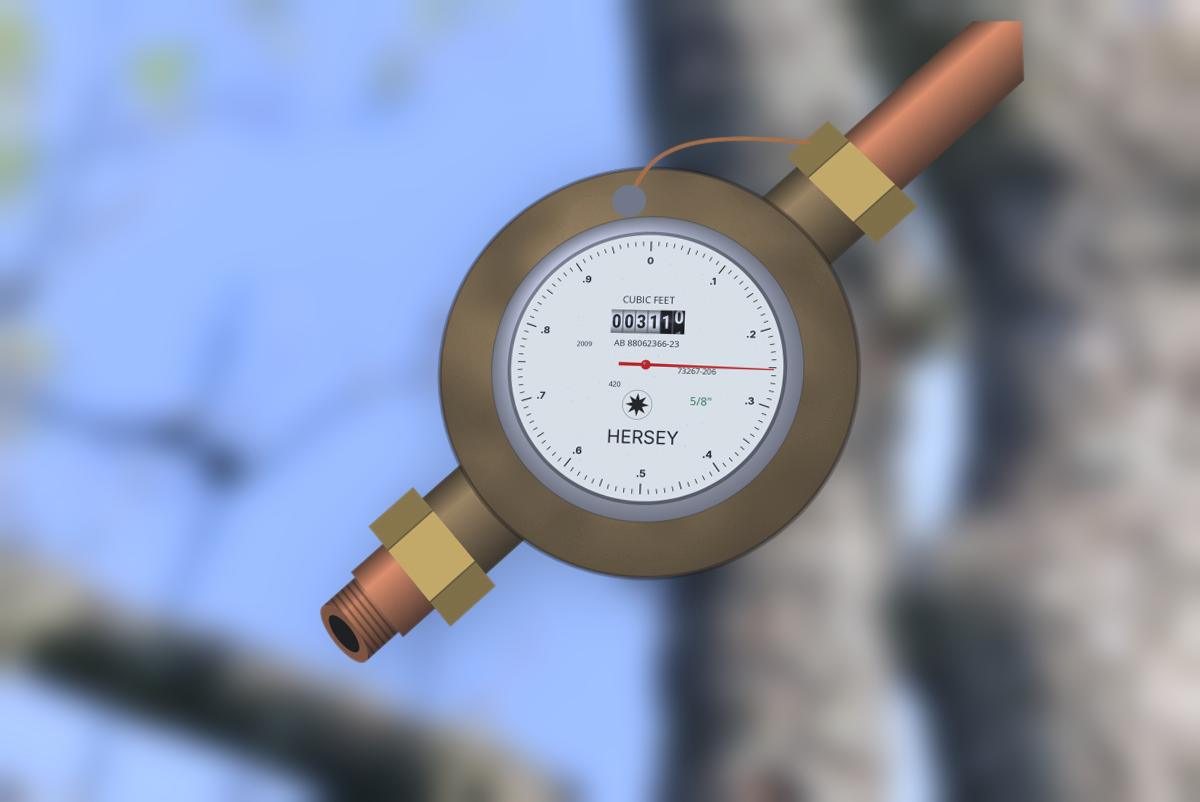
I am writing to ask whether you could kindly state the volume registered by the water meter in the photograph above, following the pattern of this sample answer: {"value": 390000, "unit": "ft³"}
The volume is {"value": 3110.25, "unit": "ft³"}
